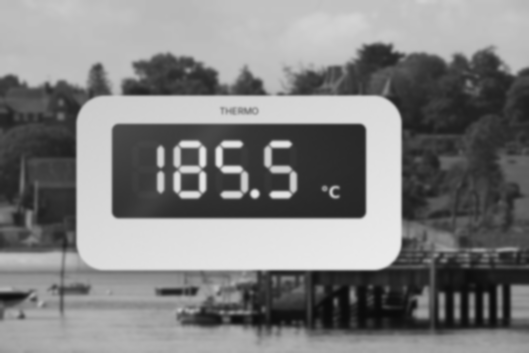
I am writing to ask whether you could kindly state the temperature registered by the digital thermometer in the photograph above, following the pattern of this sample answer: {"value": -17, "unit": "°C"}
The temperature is {"value": 185.5, "unit": "°C"}
